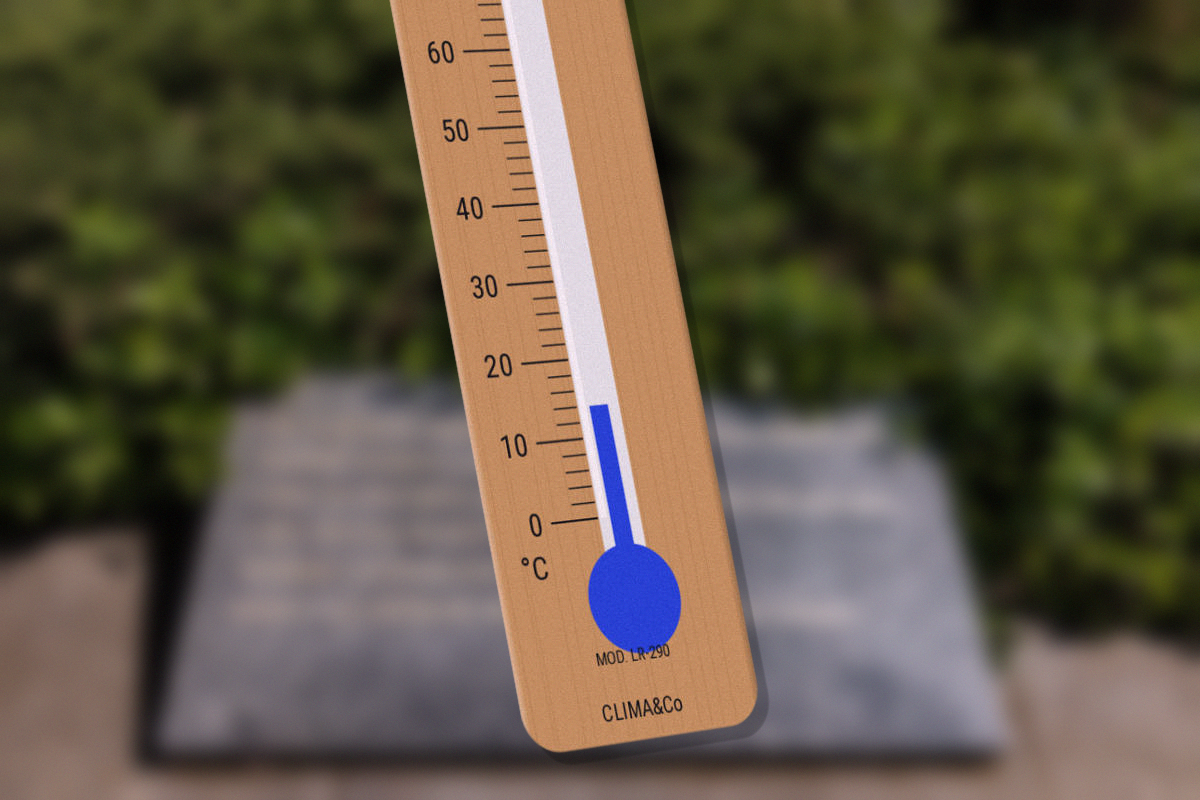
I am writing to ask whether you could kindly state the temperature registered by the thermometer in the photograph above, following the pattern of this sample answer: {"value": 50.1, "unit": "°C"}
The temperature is {"value": 14, "unit": "°C"}
